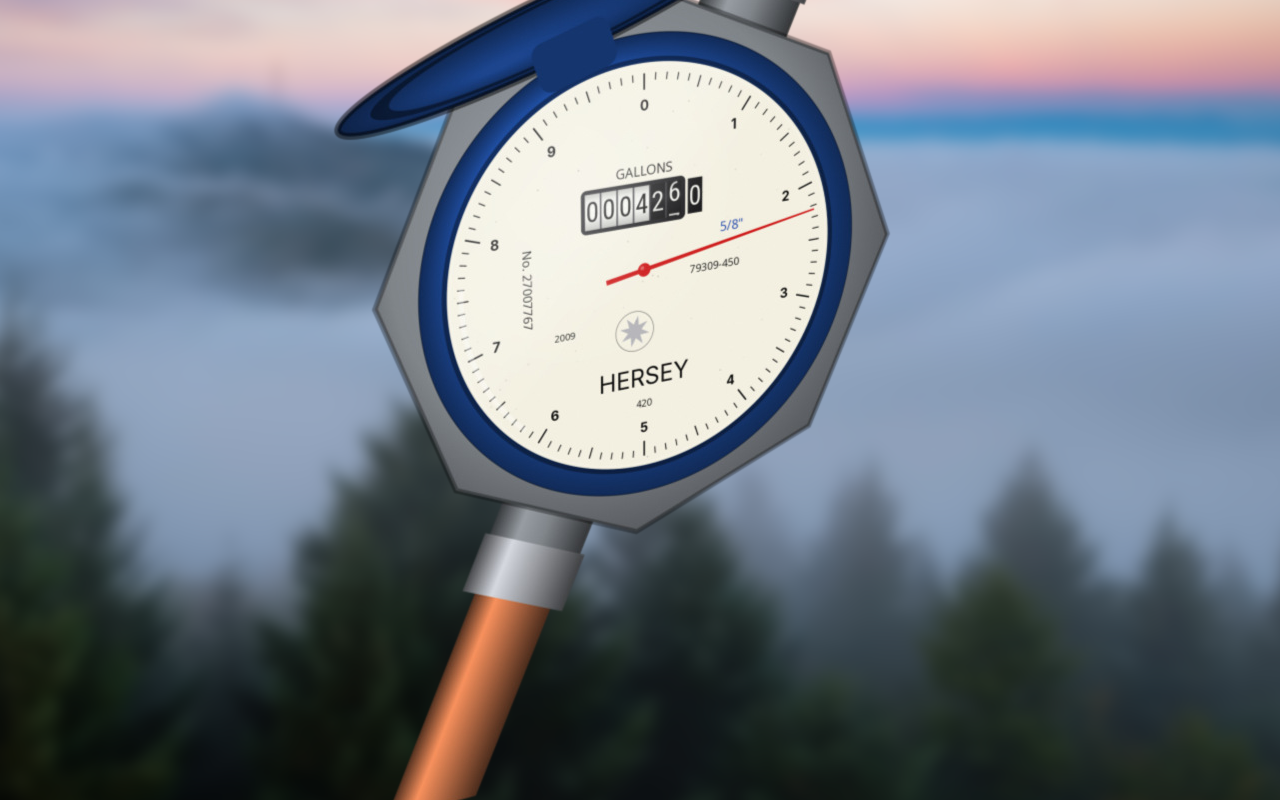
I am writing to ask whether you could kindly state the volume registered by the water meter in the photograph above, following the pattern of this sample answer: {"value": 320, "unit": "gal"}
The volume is {"value": 4262.2, "unit": "gal"}
